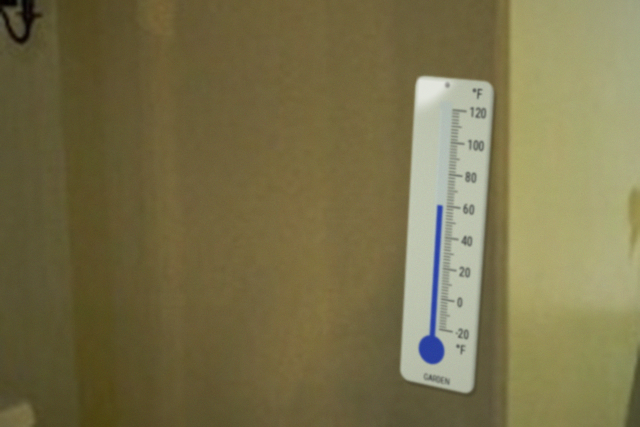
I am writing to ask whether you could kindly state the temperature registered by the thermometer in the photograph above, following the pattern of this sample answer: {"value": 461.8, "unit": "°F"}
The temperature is {"value": 60, "unit": "°F"}
